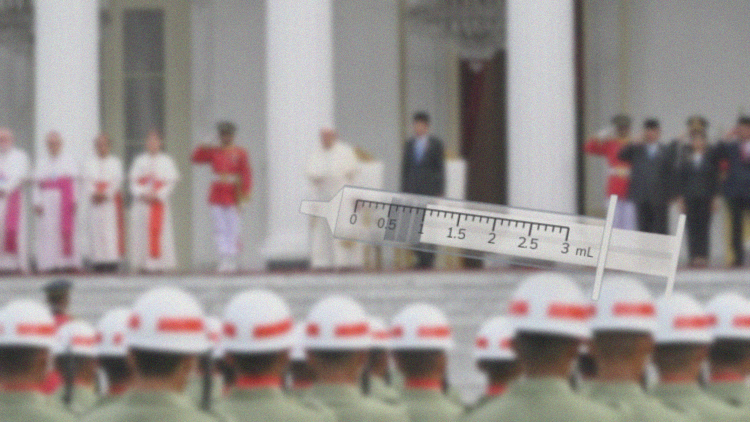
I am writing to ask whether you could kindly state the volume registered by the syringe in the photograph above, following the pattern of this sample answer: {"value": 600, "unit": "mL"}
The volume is {"value": 0.5, "unit": "mL"}
